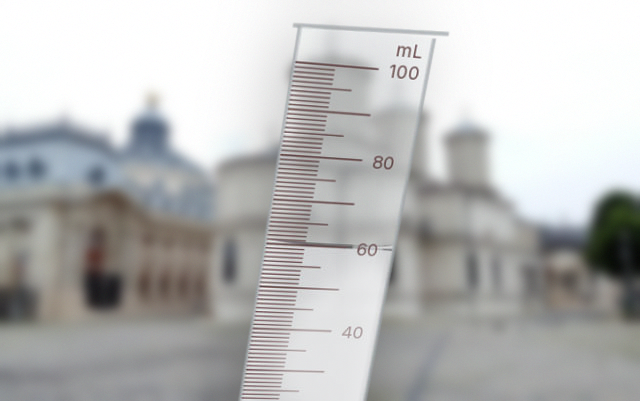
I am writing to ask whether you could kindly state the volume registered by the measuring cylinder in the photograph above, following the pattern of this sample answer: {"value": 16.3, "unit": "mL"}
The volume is {"value": 60, "unit": "mL"}
